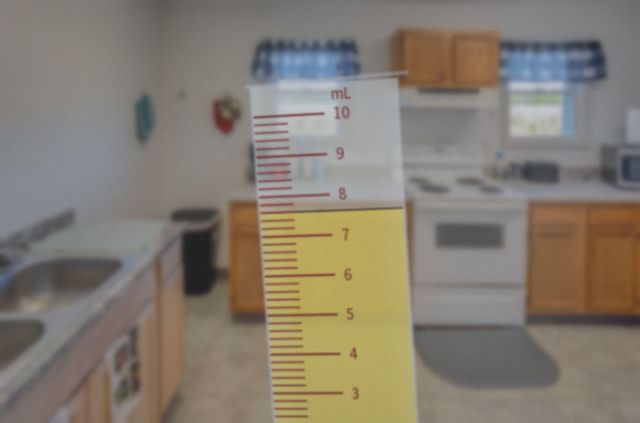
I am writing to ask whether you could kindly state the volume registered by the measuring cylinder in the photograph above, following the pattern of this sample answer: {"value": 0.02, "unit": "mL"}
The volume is {"value": 7.6, "unit": "mL"}
